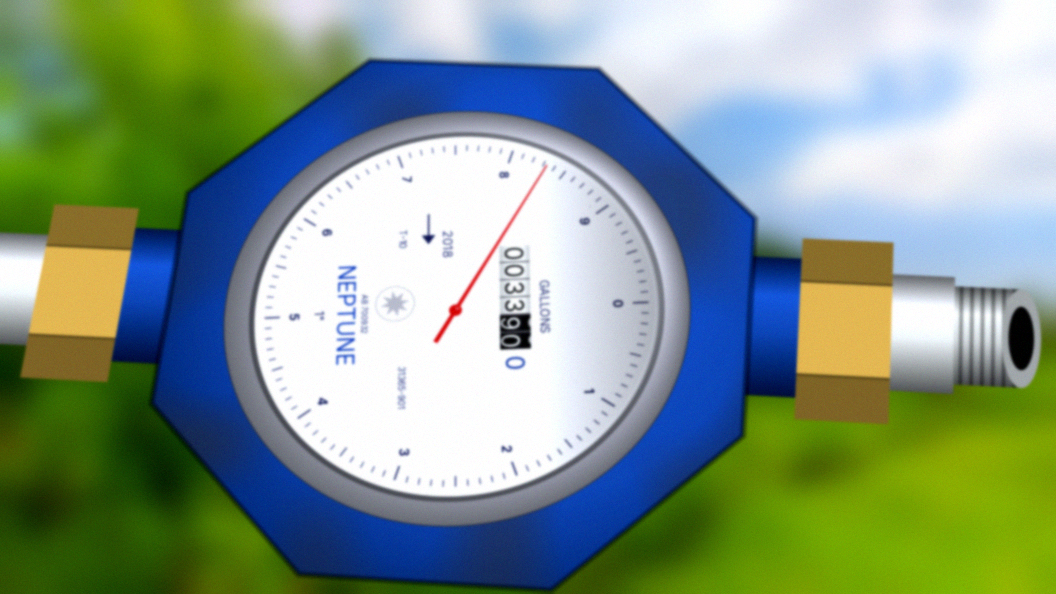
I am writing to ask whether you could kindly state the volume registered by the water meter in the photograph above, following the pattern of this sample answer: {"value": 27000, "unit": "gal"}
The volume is {"value": 33898.3, "unit": "gal"}
